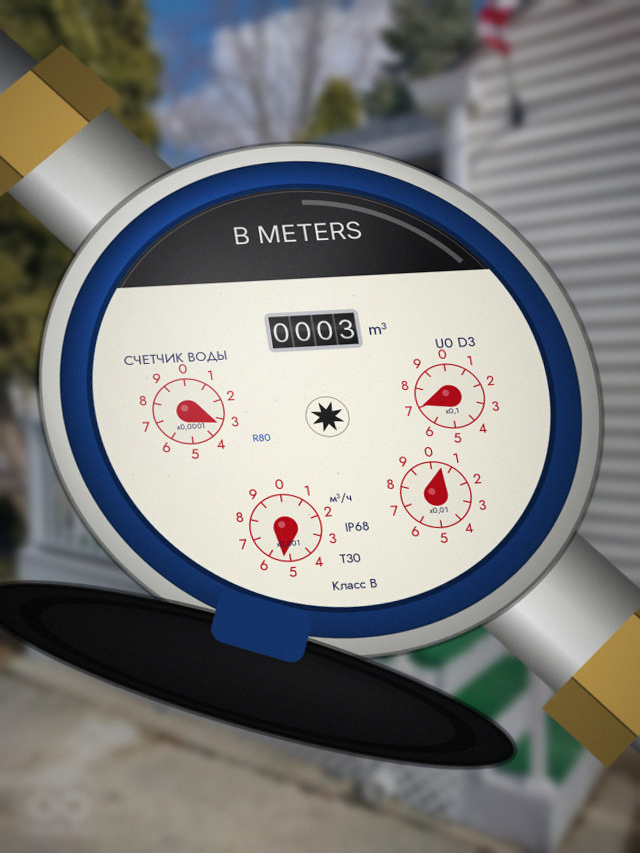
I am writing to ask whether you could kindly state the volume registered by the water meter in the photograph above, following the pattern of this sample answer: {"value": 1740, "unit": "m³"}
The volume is {"value": 3.7053, "unit": "m³"}
